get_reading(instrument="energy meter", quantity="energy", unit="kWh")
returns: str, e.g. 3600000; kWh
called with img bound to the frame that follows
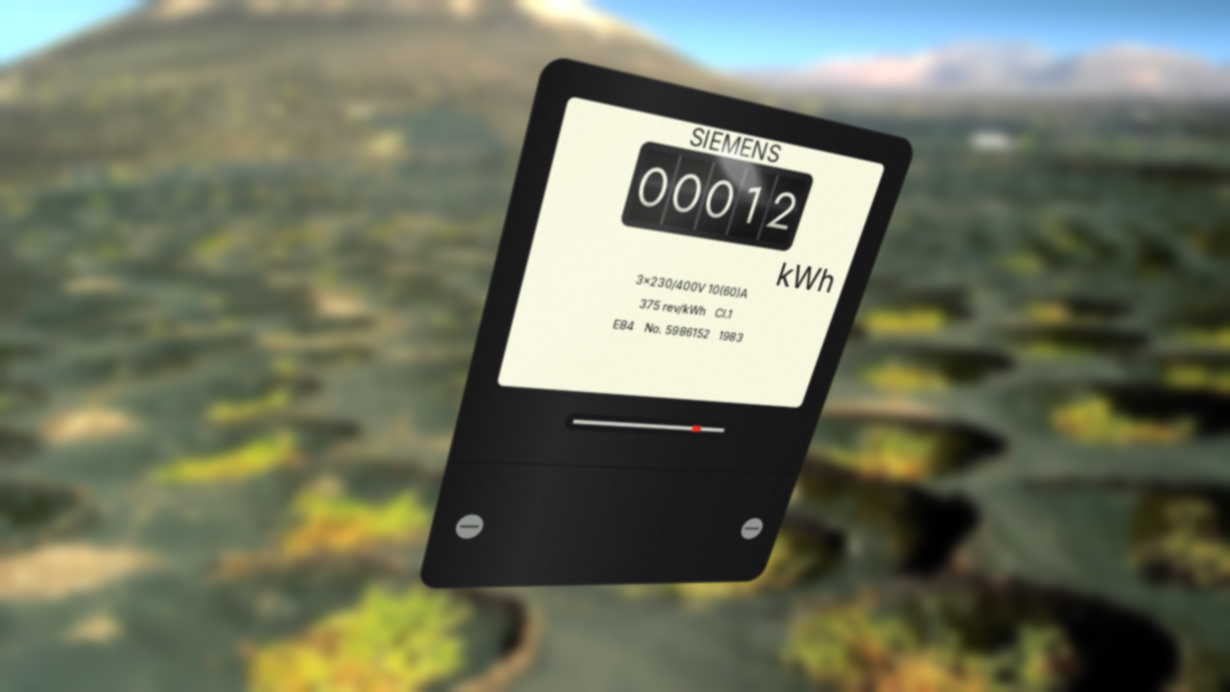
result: 12; kWh
